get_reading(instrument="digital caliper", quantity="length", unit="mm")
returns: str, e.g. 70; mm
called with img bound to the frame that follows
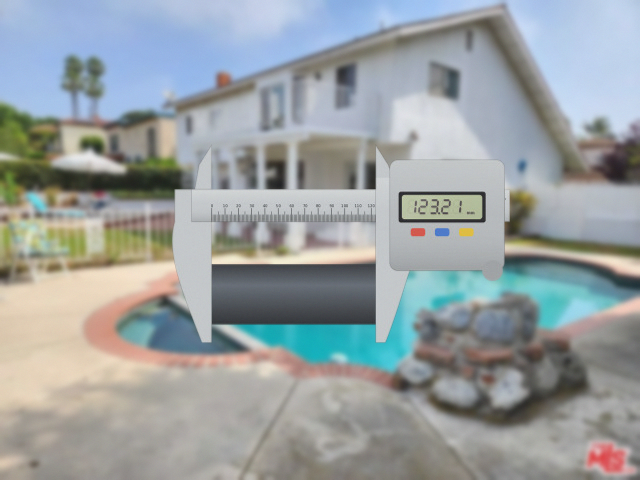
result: 123.21; mm
